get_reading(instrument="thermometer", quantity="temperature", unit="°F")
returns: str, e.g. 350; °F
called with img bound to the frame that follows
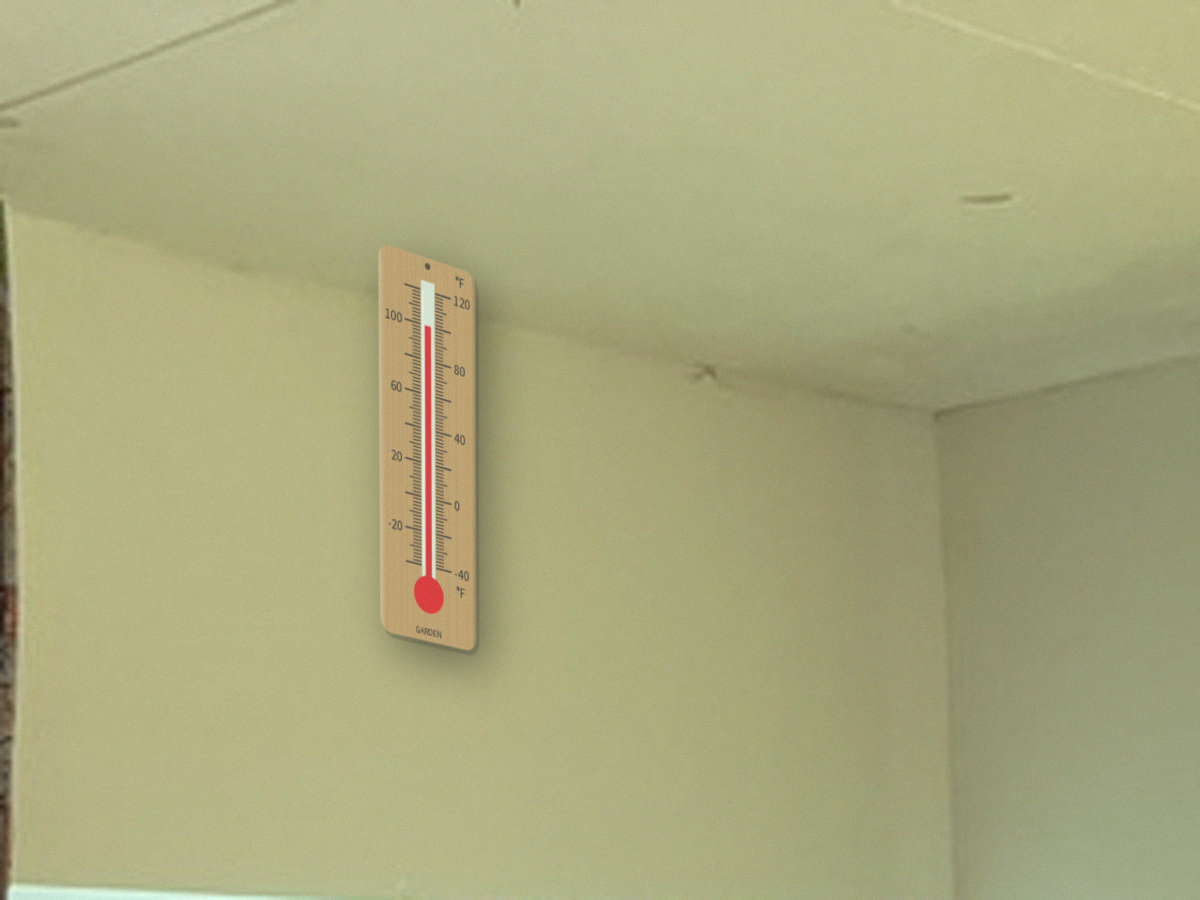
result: 100; °F
